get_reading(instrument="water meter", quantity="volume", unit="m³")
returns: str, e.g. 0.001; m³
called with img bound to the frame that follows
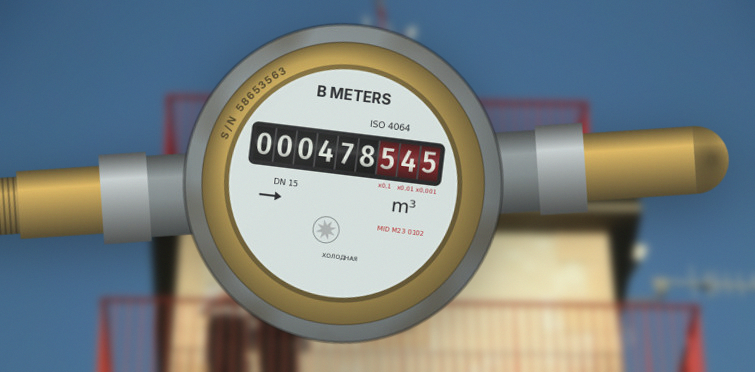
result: 478.545; m³
